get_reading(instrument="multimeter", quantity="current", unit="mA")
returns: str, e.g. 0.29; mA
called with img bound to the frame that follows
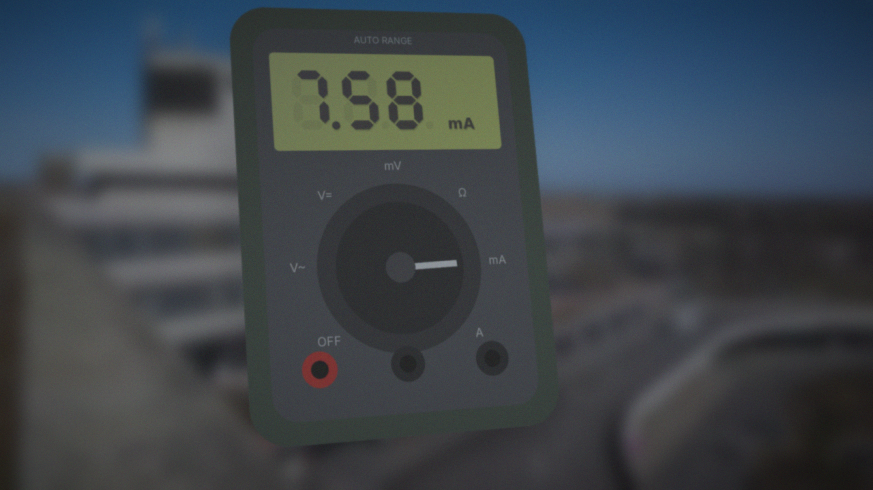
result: 7.58; mA
